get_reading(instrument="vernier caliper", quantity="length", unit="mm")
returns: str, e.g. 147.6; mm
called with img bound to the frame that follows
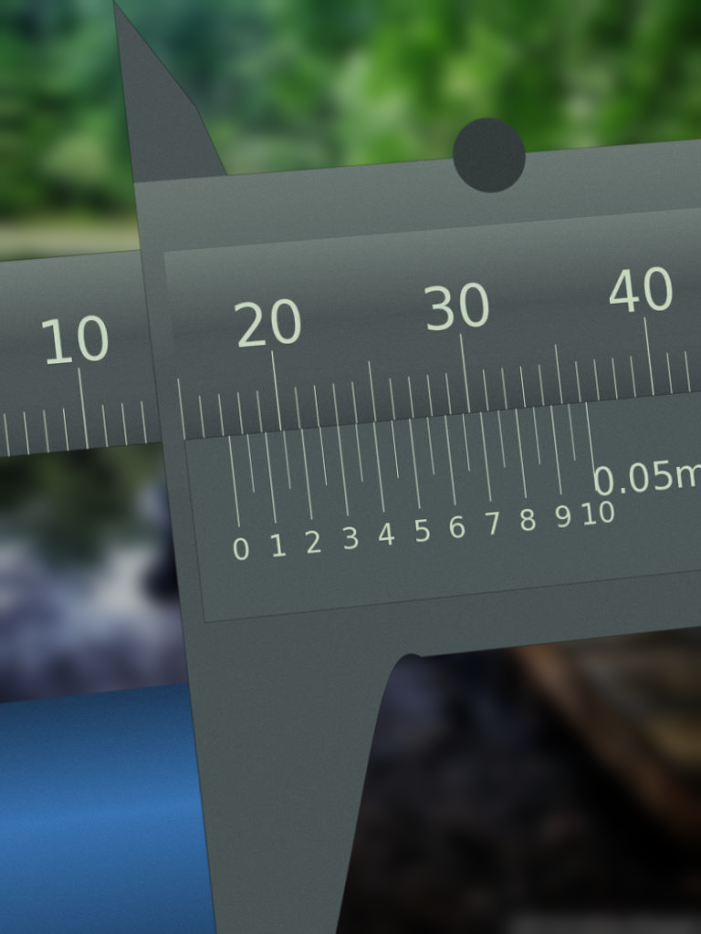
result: 17.3; mm
